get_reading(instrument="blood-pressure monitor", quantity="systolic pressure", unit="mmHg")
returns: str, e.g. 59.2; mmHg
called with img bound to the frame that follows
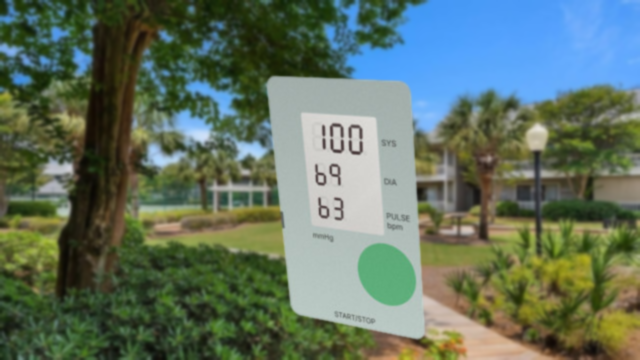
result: 100; mmHg
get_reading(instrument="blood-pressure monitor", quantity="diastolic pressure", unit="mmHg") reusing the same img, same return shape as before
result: 69; mmHg
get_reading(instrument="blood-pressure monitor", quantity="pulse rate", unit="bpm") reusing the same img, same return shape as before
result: 63; bpm
